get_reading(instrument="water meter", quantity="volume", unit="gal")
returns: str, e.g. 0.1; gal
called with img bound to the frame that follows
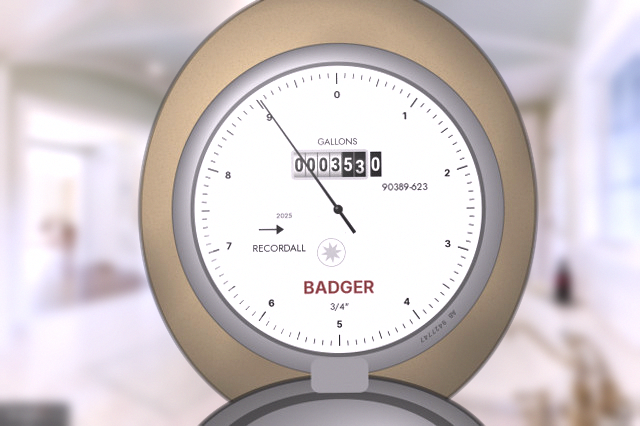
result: 3529.0; gal
